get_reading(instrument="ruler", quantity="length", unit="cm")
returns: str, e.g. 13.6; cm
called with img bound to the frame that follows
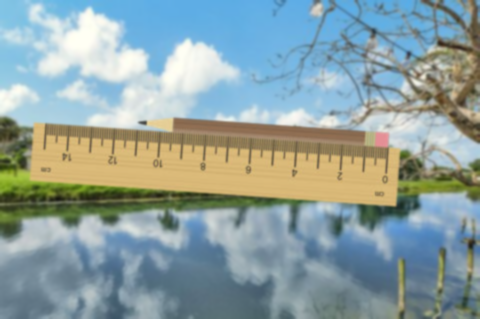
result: 11; cm
